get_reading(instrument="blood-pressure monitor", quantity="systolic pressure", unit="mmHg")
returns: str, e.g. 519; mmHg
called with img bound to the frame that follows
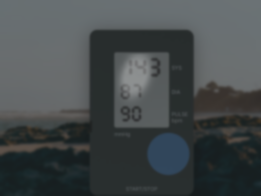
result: 143; mmHg
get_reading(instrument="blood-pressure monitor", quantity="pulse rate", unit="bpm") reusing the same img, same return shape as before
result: 90; bpm
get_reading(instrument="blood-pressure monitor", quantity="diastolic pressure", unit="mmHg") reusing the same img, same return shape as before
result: 87; mmHg
